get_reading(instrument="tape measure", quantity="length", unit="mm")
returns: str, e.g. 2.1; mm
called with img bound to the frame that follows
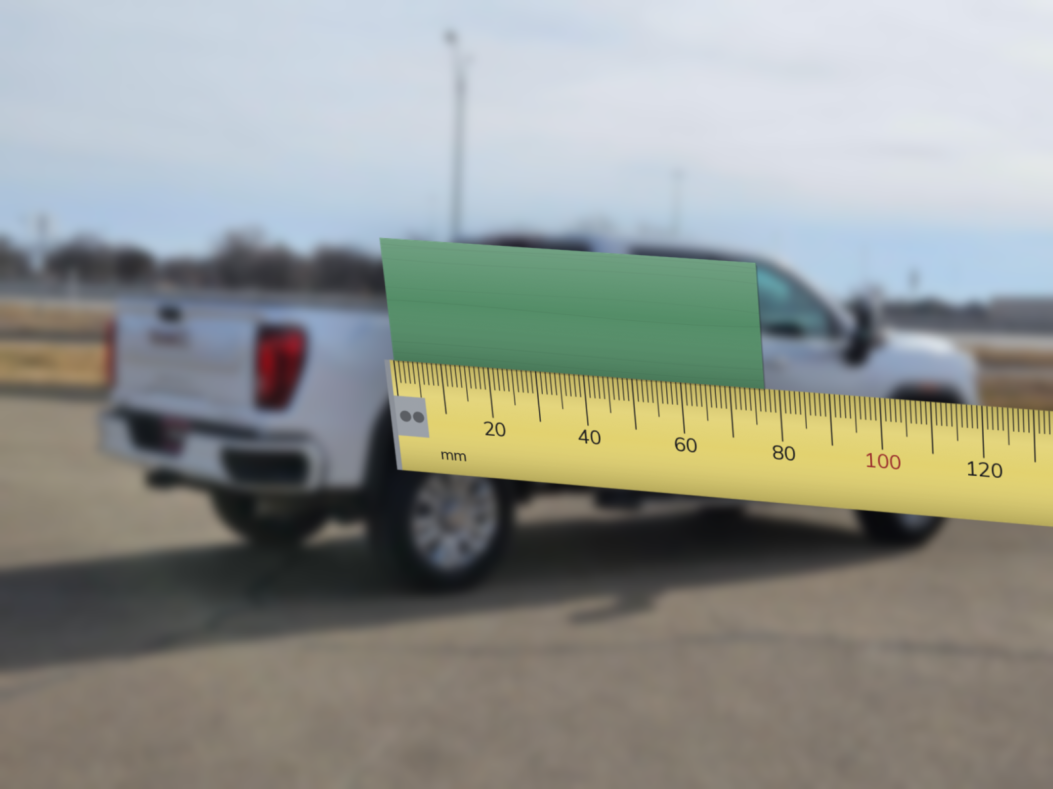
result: 77; mm
